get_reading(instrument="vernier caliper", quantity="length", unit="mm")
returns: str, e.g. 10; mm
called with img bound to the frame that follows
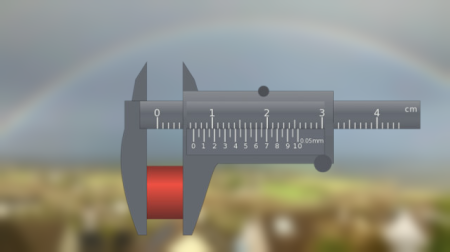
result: 6.6; mm
